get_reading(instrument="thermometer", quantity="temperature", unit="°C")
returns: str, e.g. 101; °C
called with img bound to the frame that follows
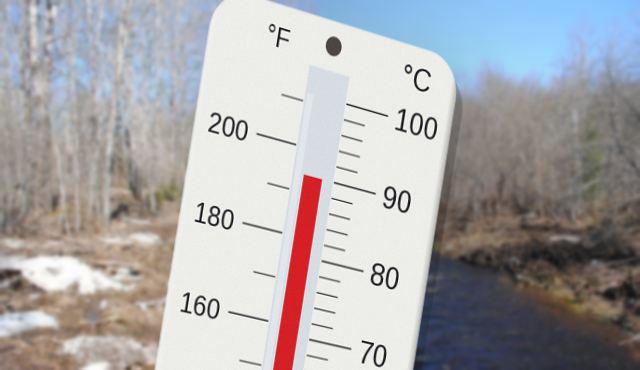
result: 90; °C
